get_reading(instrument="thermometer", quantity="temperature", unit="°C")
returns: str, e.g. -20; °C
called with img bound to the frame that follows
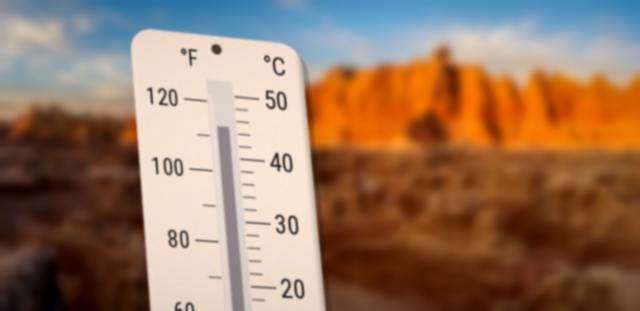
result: 45; °C
